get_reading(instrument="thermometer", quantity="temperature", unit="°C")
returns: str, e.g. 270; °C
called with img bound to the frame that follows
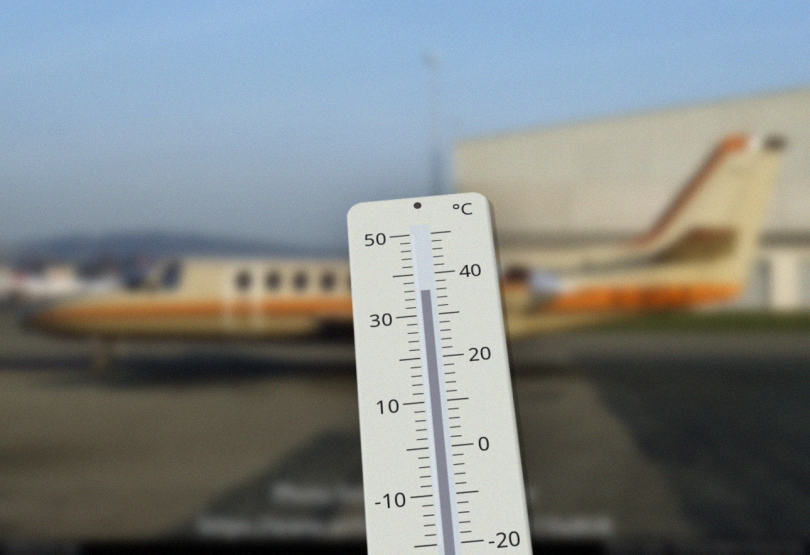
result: 36; °C
